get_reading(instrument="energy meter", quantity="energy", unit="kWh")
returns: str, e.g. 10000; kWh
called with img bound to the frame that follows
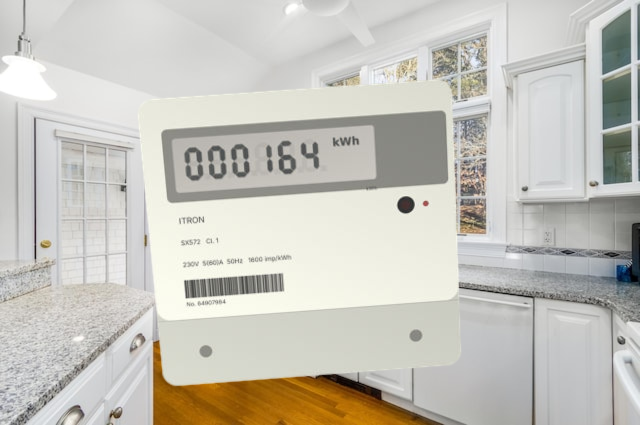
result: 164; kWh
